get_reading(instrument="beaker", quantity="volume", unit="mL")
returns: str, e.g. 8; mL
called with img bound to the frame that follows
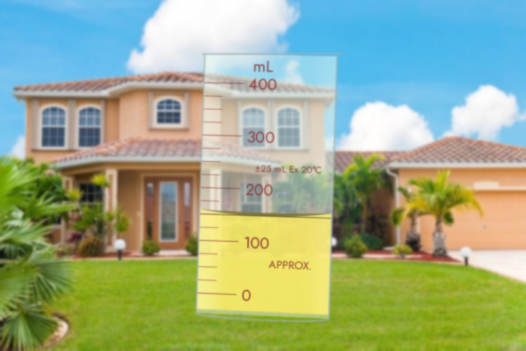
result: 150; mL
